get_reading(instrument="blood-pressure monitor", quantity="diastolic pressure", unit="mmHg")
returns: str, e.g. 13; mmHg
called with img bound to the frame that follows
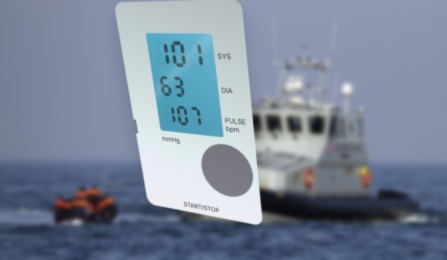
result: 63; mmHg
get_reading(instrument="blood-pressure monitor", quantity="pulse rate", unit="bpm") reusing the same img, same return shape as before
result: 107; bpm
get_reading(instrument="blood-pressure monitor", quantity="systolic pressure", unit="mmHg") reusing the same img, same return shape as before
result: 101; mmHg
